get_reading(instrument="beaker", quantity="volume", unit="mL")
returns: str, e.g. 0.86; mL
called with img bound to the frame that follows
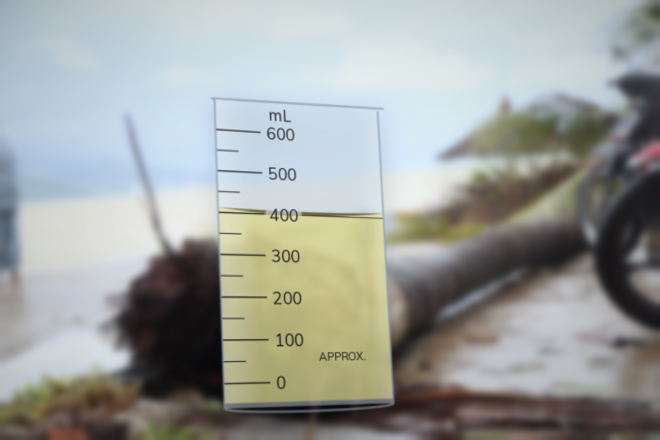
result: 400; mL
